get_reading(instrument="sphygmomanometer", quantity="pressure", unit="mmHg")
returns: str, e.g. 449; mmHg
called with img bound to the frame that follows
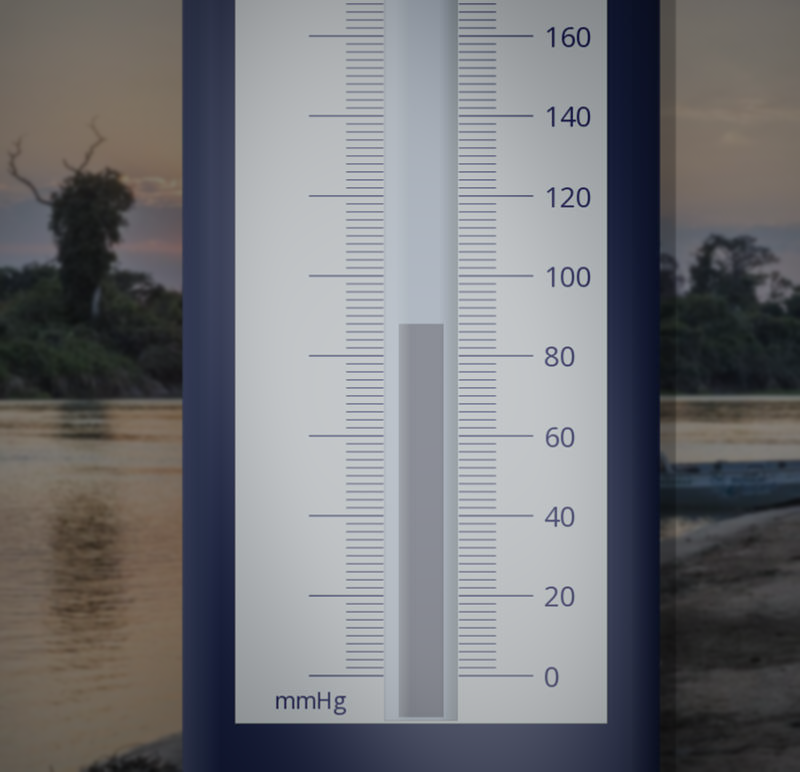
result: 88; mmHg
